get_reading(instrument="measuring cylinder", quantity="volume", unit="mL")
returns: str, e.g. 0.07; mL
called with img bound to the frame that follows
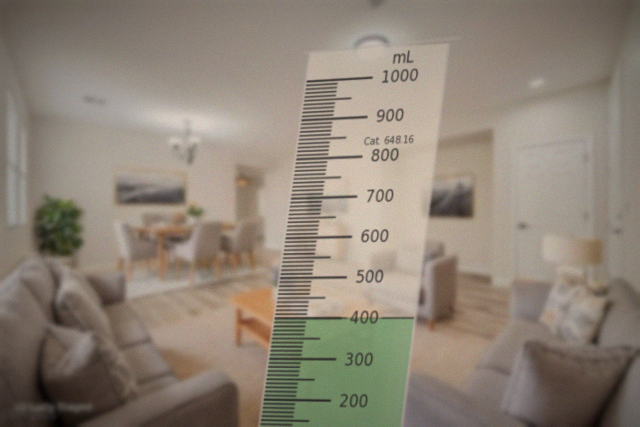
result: 400; mL
